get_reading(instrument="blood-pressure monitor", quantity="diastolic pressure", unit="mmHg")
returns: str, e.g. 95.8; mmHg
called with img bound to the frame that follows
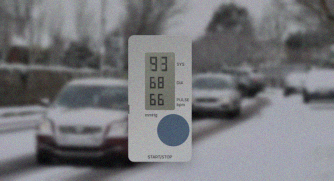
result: 68; mmHg
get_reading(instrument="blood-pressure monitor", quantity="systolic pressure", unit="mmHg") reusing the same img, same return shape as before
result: 93; mmHg
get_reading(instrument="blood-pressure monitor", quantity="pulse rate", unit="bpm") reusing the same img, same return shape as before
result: 66; bpm
